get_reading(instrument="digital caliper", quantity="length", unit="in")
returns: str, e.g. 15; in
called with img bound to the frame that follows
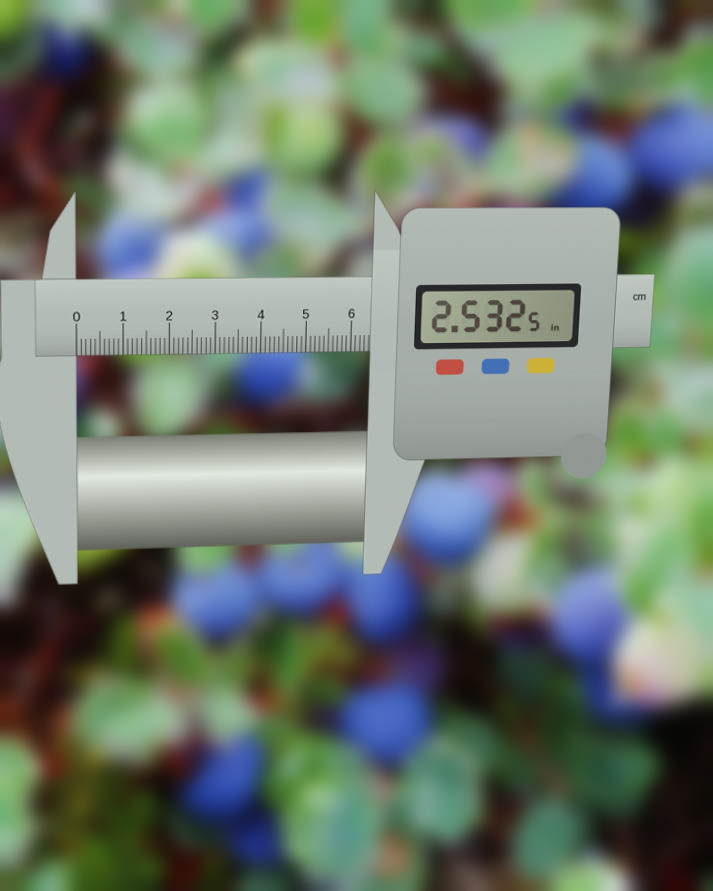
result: 2.5325; in
